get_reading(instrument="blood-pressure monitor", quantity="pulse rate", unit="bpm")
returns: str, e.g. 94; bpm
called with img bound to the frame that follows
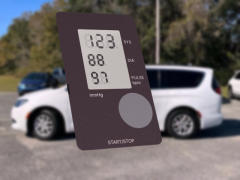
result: 97; bpm
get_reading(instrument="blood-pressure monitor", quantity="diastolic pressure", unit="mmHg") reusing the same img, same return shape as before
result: 88; mmHg
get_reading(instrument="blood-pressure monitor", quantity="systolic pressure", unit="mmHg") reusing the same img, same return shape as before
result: 123; mmHg
